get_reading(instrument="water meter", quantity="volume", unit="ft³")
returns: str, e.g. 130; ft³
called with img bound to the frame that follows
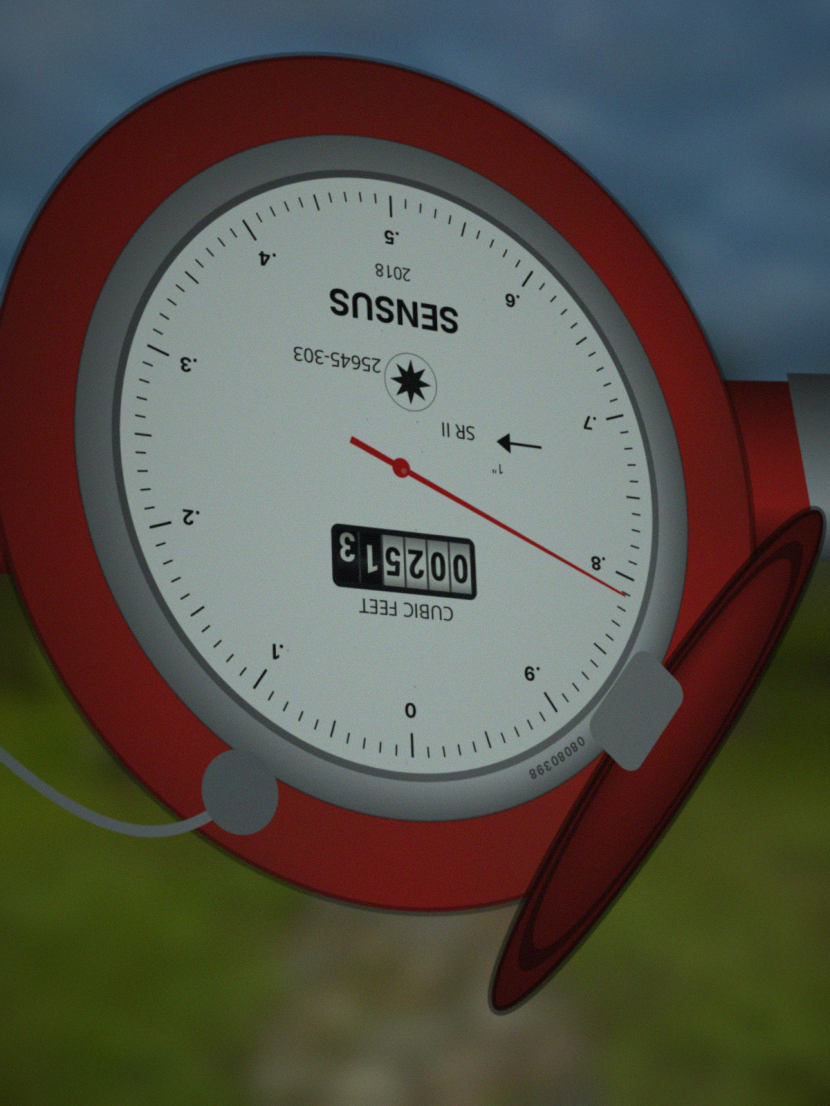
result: 2512.81; ft³
